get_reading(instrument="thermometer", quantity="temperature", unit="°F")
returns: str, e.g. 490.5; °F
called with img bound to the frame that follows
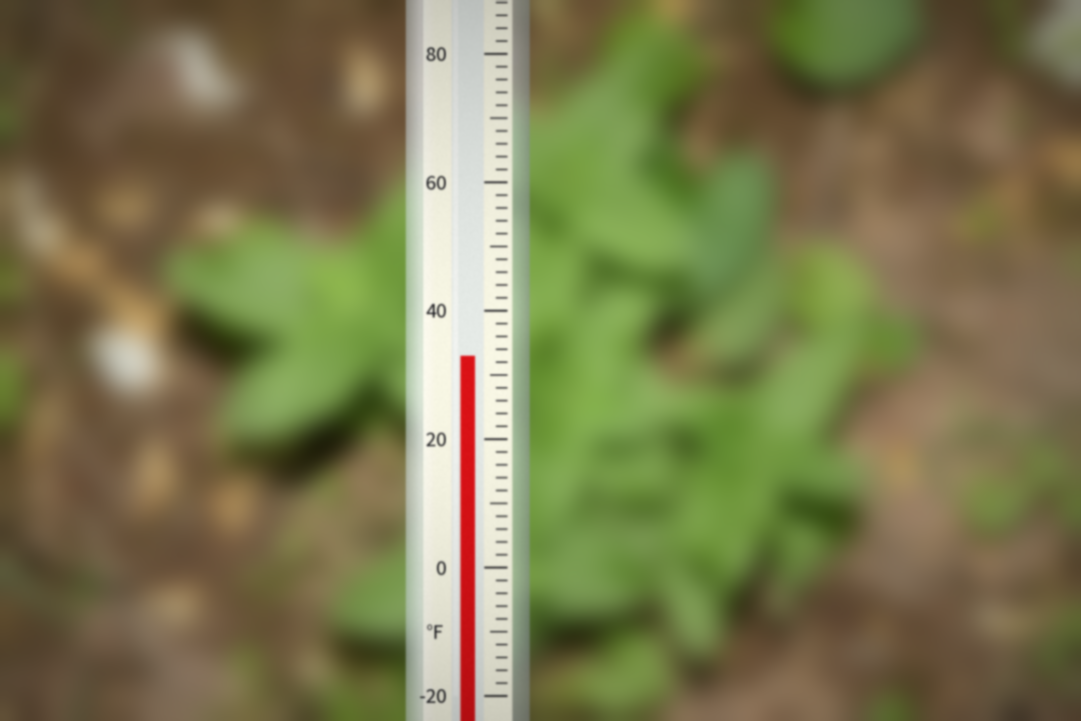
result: 33; °F
